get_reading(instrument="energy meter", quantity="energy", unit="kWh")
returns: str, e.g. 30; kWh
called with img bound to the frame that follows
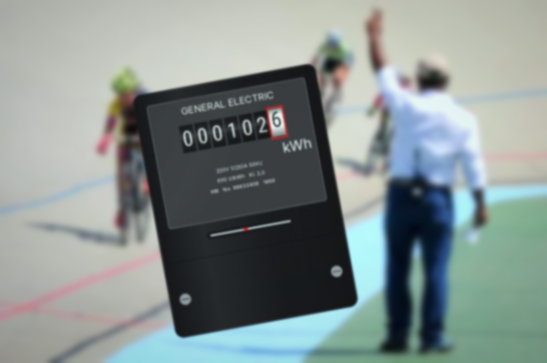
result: 102.6; kWh
